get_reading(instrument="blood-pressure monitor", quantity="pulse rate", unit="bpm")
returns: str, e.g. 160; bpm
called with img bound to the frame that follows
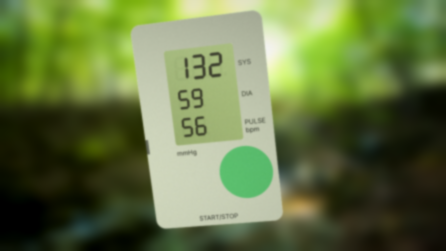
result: 56; bpm
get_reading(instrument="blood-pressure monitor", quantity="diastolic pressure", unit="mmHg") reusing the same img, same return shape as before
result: 59; mmHg
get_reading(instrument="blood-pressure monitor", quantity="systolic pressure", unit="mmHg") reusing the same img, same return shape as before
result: 132; mmHg
